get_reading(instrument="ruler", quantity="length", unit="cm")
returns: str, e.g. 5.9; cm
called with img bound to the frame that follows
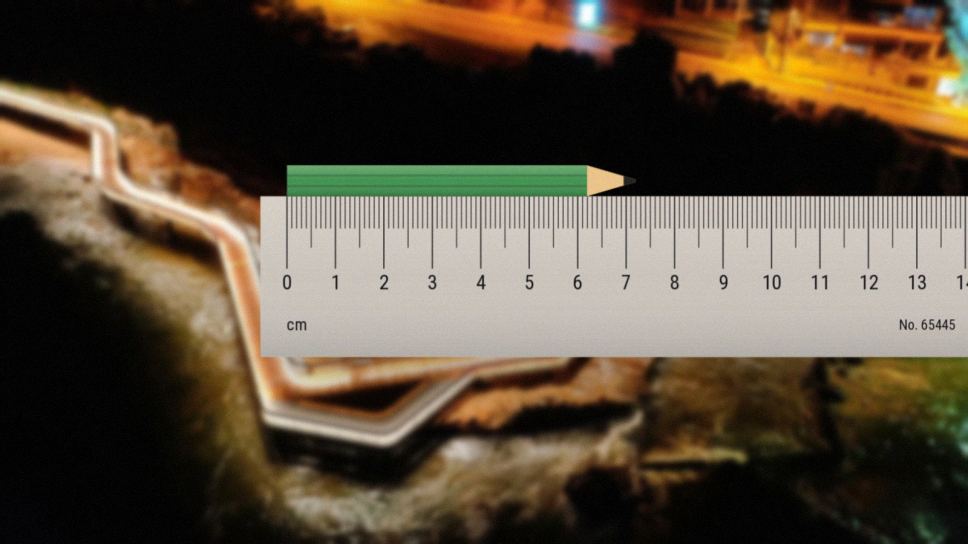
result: 7.2; cm
